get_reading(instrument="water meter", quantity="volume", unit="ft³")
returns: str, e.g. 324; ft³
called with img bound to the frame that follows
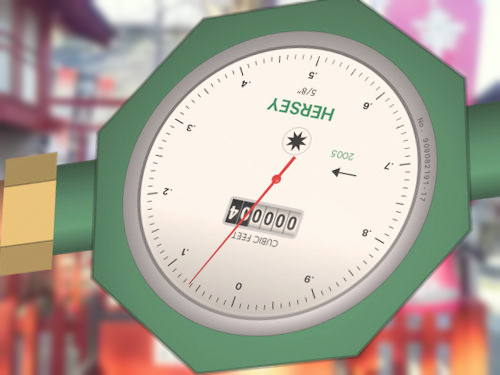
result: 4.06; ft³
